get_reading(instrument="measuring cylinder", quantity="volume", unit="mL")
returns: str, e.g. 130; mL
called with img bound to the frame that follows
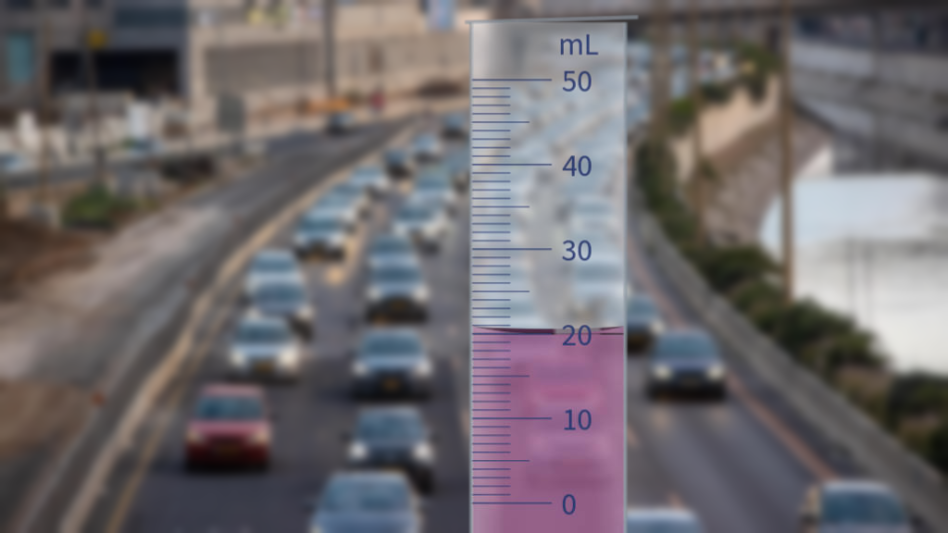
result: 20; mL
